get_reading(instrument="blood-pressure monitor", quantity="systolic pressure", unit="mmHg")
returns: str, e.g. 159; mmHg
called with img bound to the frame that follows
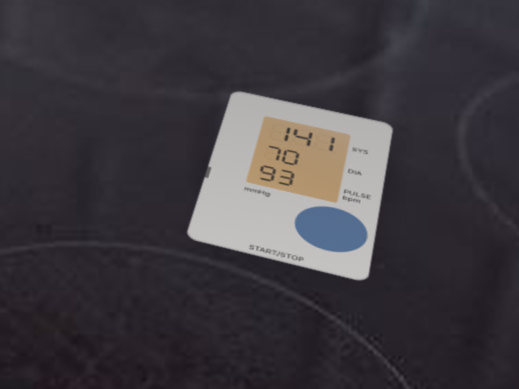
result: 141; mmHg
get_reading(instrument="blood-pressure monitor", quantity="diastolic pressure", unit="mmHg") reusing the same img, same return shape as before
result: 70; mmHg
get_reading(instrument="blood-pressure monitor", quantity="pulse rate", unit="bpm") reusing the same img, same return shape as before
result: 93; bpm
